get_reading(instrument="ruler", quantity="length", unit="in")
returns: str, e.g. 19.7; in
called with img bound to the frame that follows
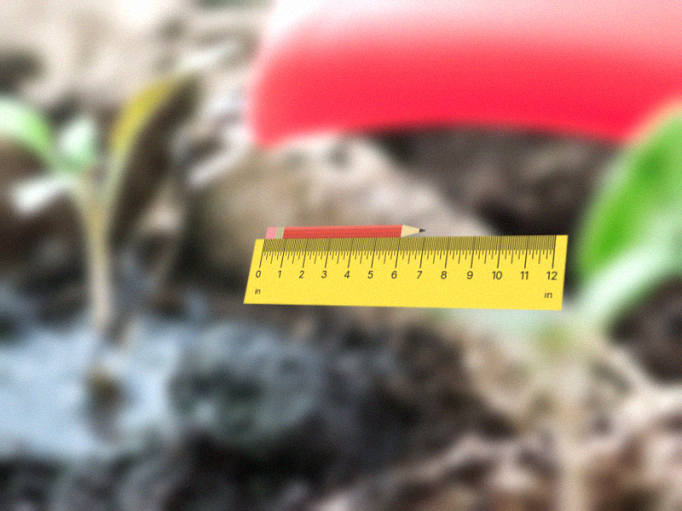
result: 7; in
